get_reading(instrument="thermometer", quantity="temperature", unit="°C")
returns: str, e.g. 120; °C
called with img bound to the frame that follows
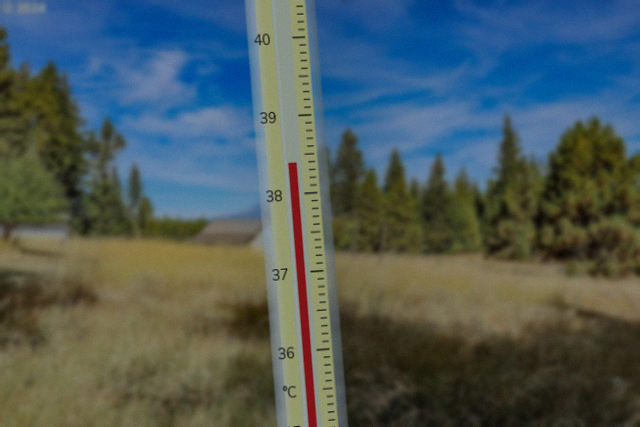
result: 38.4; °C
